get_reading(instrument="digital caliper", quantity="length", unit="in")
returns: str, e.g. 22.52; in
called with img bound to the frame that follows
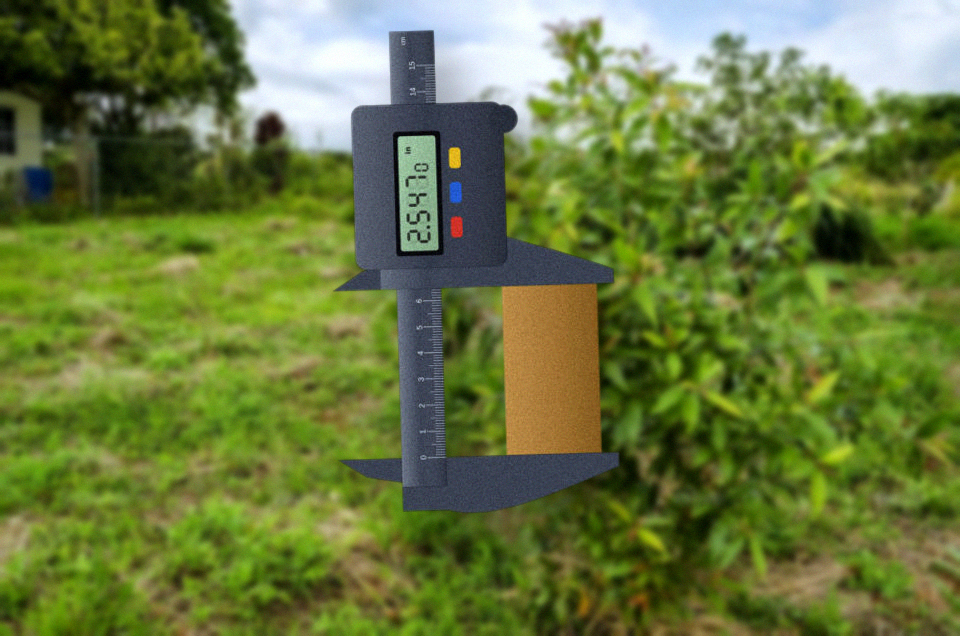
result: 2.5470; in
